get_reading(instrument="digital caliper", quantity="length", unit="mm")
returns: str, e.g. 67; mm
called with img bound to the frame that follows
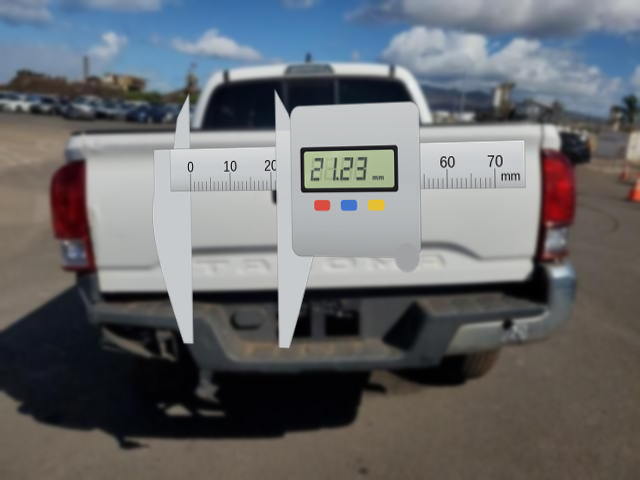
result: 21.23; mm
